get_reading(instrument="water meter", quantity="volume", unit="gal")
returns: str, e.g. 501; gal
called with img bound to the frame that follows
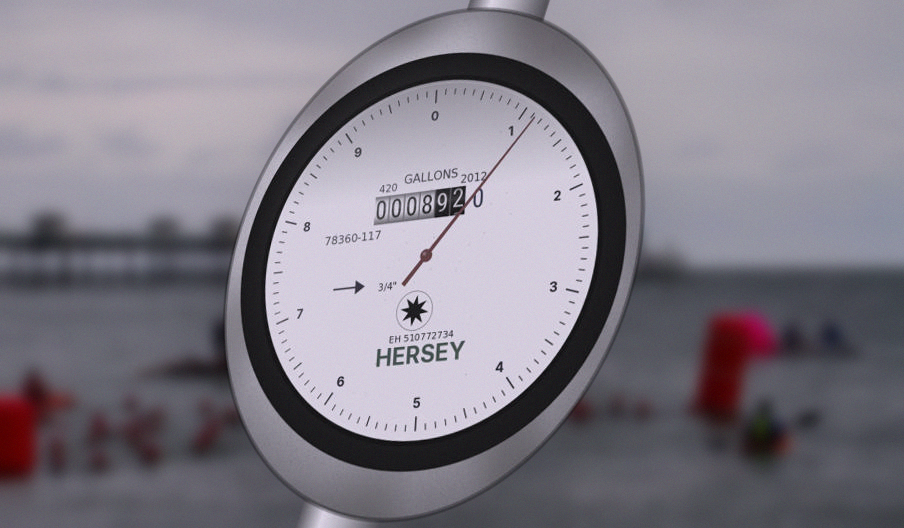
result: 8921.1; gal
